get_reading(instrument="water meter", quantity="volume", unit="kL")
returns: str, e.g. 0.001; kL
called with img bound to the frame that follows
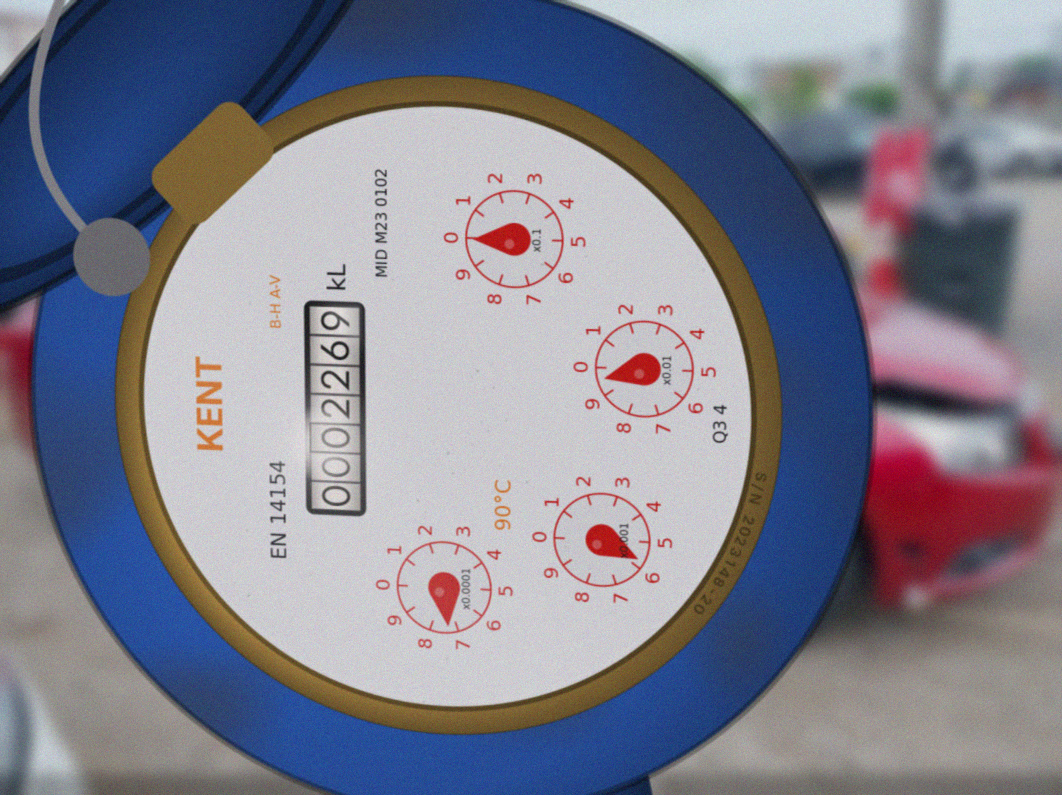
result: 2268.9957; kL
